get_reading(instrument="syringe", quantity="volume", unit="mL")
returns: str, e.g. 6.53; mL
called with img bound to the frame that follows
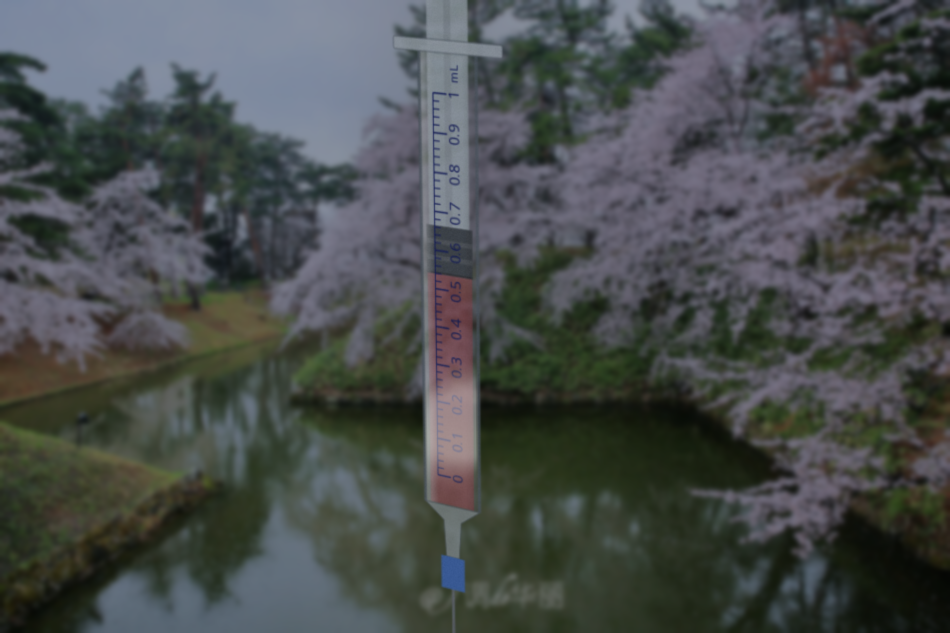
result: 0.54; mL
